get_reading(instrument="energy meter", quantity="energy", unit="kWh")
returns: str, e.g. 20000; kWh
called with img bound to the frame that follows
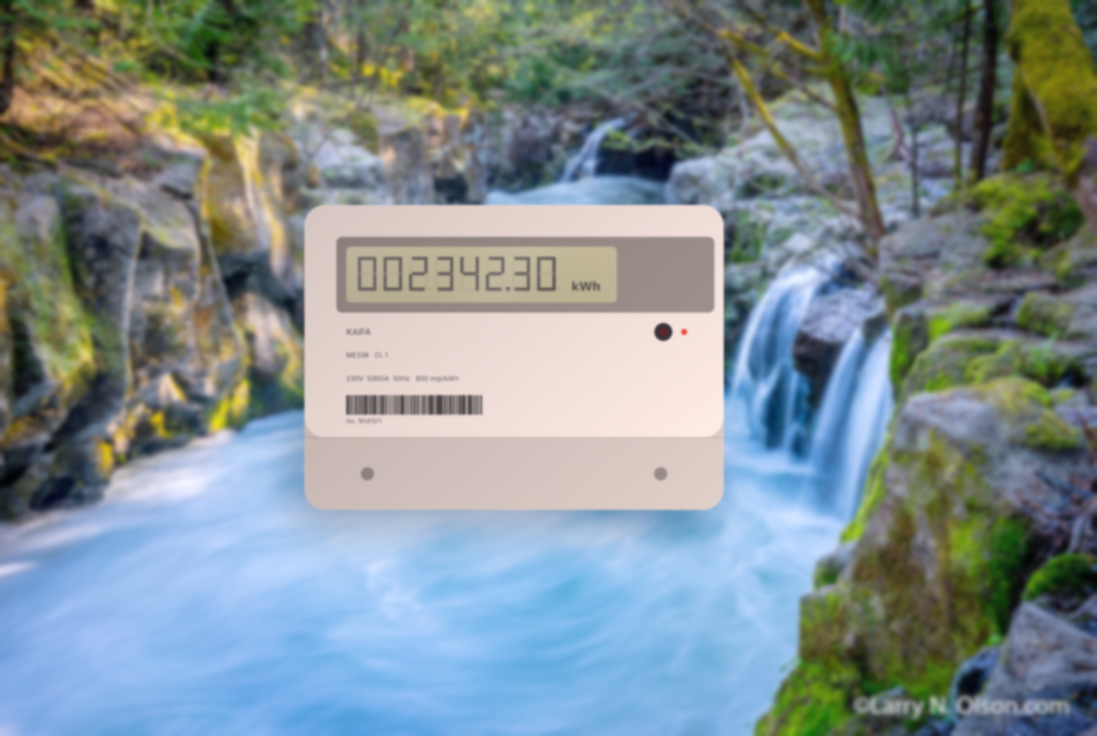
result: 2342.30; kWh
